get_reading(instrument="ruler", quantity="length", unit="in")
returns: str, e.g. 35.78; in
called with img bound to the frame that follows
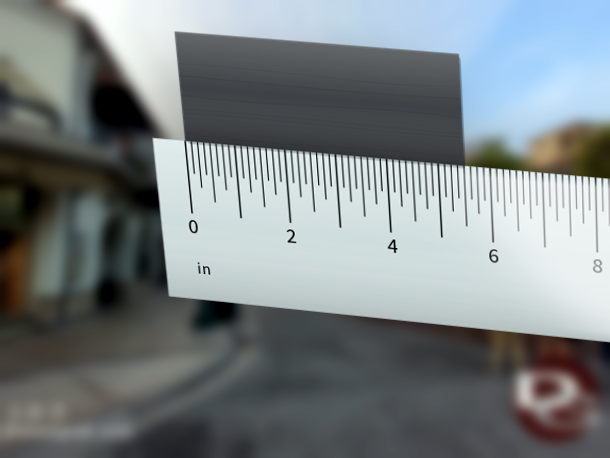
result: 5.5; in
